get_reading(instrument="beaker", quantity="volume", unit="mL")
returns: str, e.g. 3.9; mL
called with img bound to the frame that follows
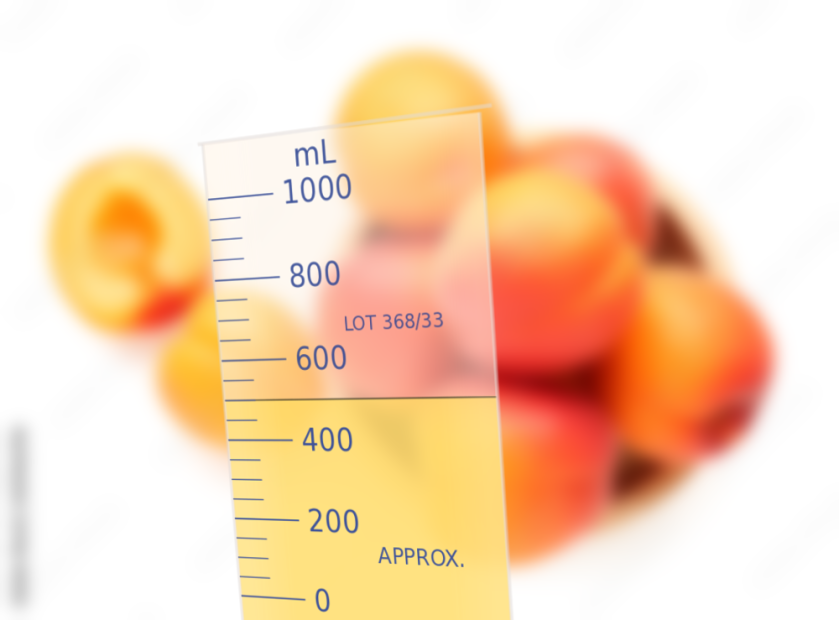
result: 500; mL
